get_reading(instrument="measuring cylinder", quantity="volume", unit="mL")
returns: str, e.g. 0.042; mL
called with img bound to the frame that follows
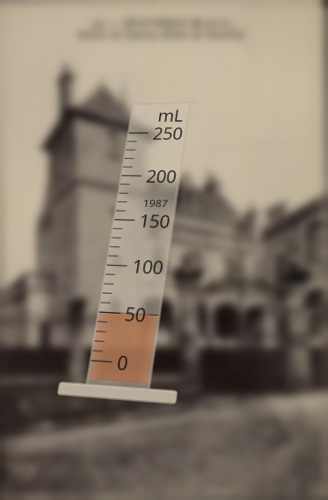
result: 50; mL
